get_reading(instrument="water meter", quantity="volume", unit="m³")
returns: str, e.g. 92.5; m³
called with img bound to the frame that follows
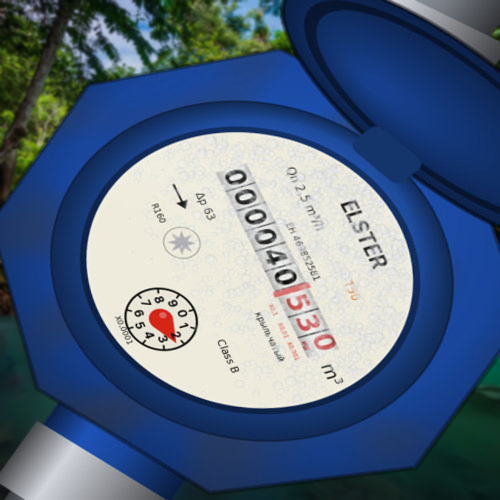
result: 40.5302; m³
